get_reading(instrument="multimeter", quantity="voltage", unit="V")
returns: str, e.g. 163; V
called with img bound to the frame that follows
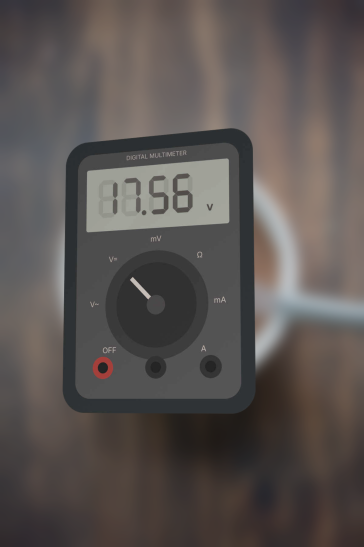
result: 17.56; V
